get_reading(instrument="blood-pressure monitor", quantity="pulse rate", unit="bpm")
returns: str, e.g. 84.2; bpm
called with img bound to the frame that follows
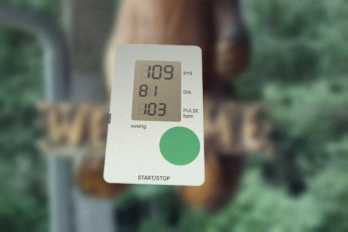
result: 103; bpm
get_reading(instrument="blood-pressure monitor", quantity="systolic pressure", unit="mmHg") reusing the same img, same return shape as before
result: 109; mmHg
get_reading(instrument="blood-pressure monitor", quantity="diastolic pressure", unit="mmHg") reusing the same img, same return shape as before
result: 81; mmHg
